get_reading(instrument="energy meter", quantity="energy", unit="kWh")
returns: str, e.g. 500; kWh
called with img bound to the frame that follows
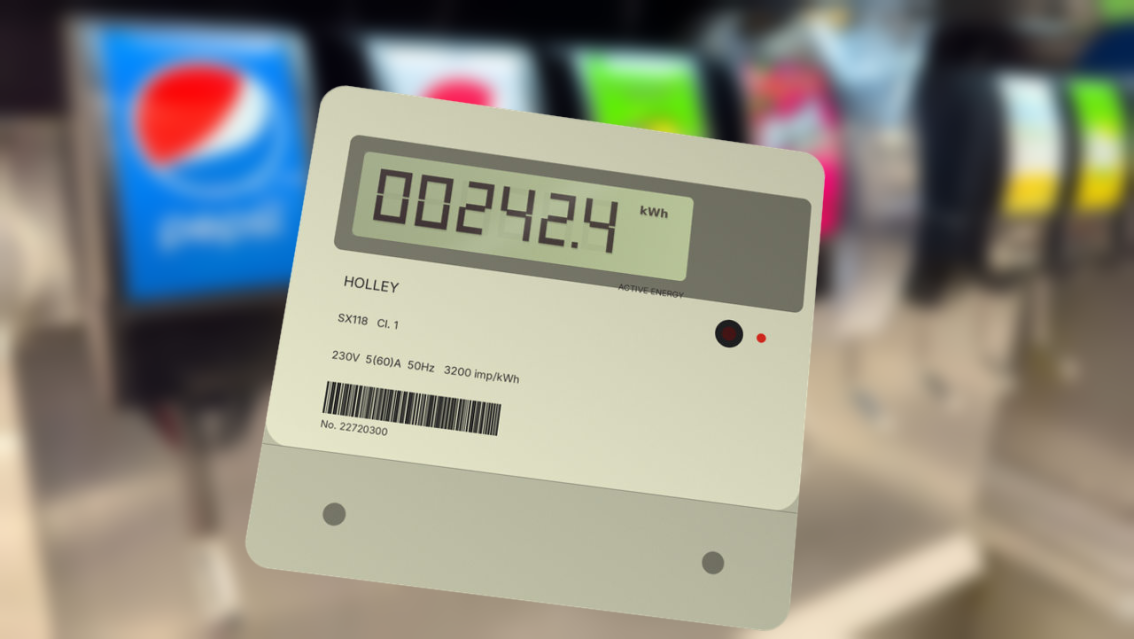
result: 242.4; kWh
